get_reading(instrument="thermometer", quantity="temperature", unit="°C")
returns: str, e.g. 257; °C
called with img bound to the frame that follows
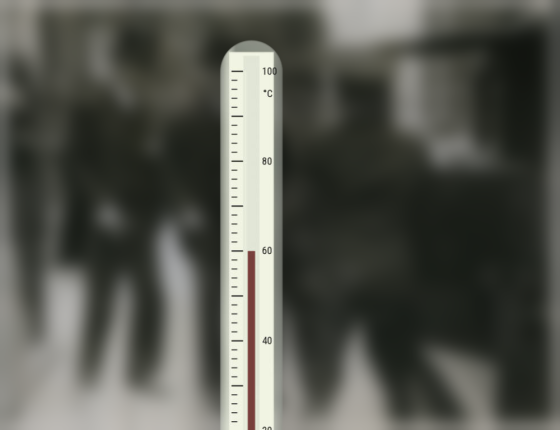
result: 60; °C
